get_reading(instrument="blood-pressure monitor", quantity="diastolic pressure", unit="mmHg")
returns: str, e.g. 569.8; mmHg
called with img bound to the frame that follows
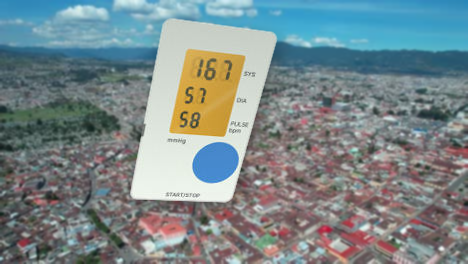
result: 57; mmHg
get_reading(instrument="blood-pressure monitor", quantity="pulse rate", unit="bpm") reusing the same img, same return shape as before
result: 58; bpm
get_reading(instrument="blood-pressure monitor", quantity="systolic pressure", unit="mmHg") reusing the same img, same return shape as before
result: 167; mmHg
